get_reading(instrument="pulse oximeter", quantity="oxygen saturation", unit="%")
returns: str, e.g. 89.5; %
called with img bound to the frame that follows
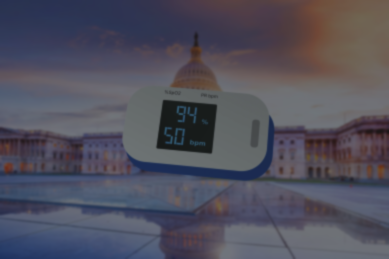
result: 94; %
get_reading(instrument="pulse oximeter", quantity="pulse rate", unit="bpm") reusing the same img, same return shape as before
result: 50; bpm
